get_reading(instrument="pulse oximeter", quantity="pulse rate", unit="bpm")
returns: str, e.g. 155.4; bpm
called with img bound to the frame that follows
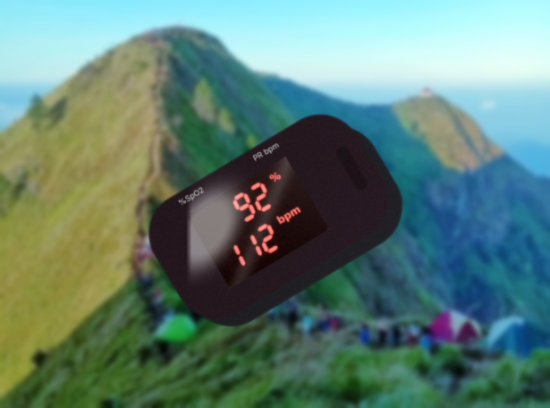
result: 112; bpm
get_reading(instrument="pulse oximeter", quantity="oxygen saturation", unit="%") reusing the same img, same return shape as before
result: 92; %
